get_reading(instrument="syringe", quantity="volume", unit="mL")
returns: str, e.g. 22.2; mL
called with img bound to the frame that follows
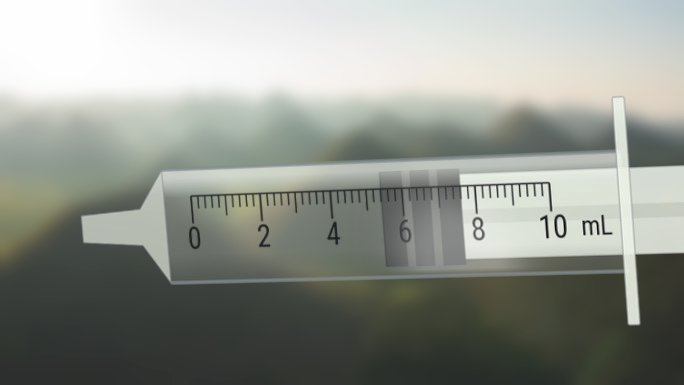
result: 5.4; mL
